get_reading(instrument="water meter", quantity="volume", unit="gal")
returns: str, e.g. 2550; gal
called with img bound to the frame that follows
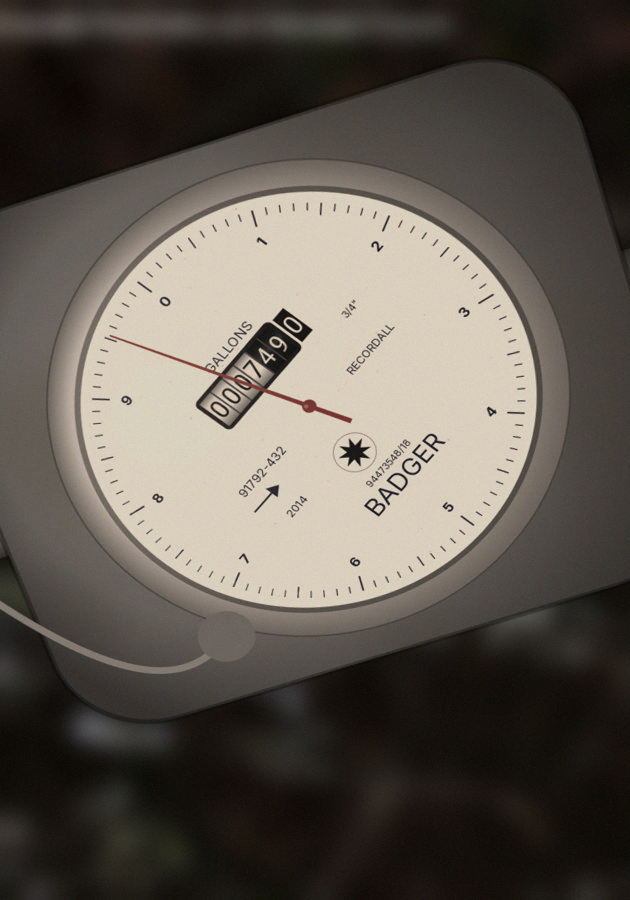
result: 7489.5; gal
